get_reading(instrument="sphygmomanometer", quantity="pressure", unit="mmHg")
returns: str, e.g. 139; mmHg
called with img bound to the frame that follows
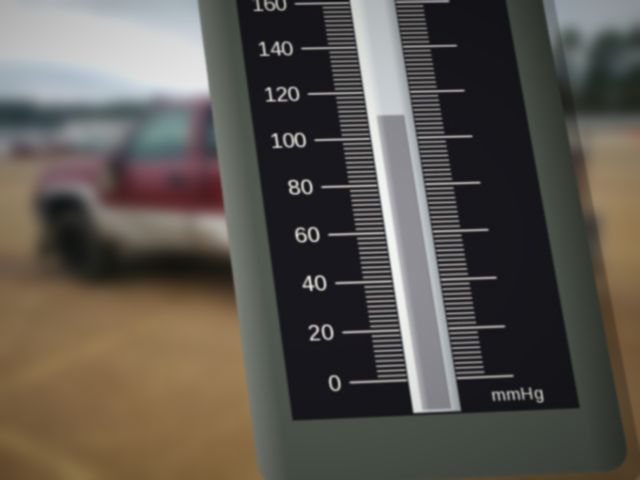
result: 110; mmHg
